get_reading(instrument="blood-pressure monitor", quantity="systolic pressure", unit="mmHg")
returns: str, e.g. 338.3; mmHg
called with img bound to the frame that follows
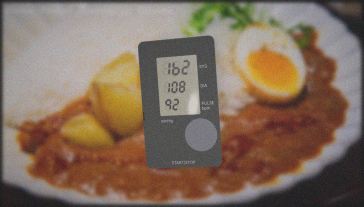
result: 162; mmHg
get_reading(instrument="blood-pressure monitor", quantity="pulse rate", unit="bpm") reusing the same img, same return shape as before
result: 92; bpm
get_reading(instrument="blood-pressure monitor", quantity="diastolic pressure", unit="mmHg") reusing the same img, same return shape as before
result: 108; mmHg
